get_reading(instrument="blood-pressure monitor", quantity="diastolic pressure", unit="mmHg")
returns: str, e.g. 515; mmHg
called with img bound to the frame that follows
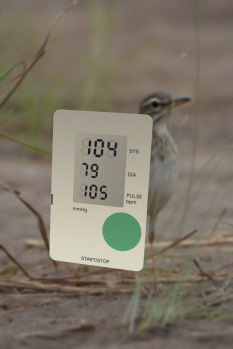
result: 79; mmHg
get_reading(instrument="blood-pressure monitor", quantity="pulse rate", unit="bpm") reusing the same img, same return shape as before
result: 105; bpm
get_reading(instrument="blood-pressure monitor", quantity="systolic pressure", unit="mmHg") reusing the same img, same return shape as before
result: 104; mmHg
